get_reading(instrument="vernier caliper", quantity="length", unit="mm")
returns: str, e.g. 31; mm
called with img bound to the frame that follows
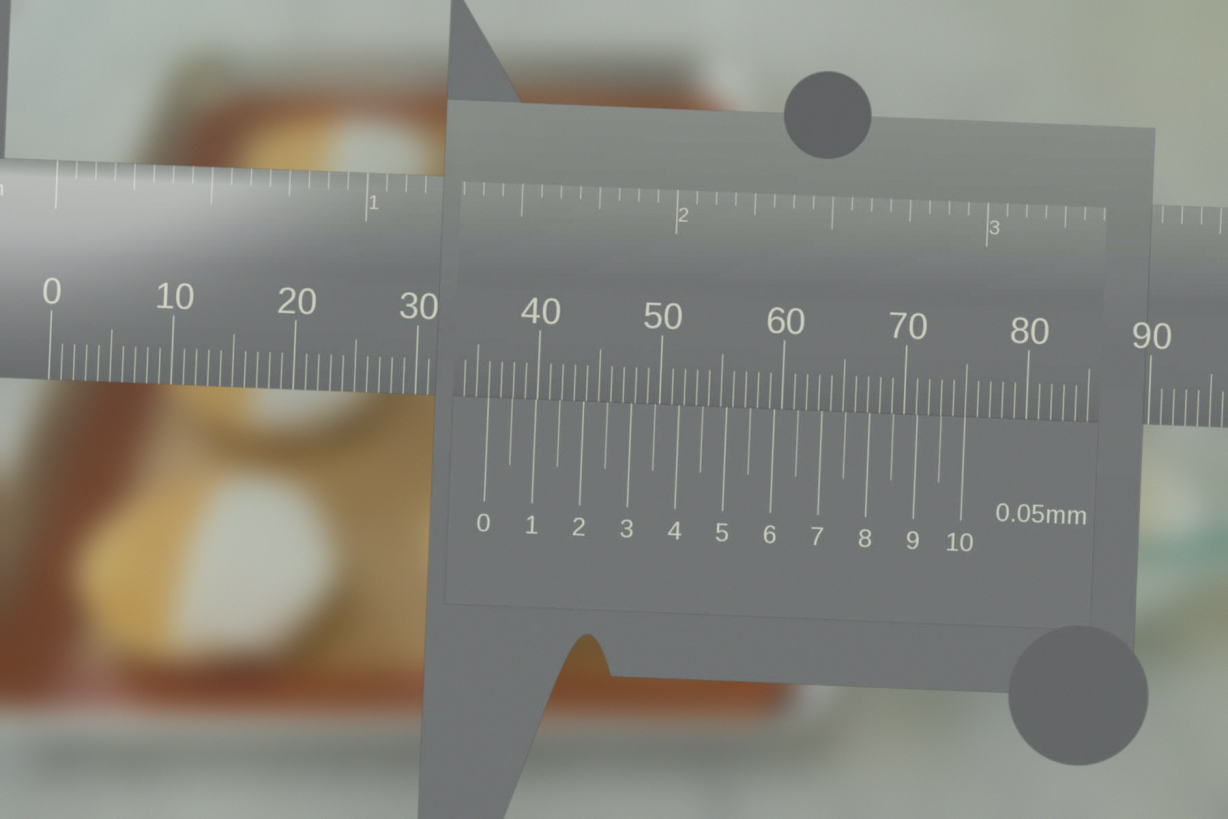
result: 36.0; mm
